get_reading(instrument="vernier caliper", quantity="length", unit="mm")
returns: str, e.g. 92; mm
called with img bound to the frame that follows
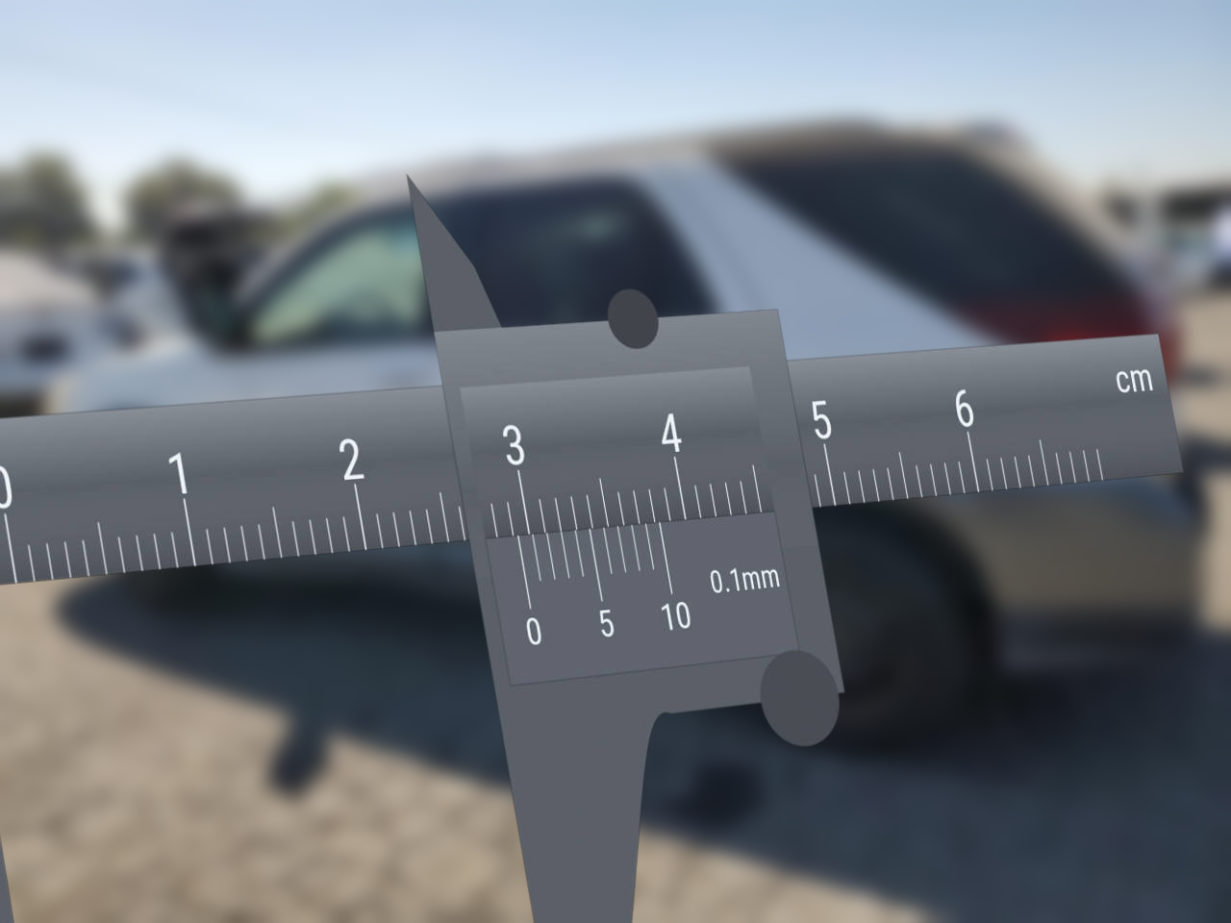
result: 29.3; mm
